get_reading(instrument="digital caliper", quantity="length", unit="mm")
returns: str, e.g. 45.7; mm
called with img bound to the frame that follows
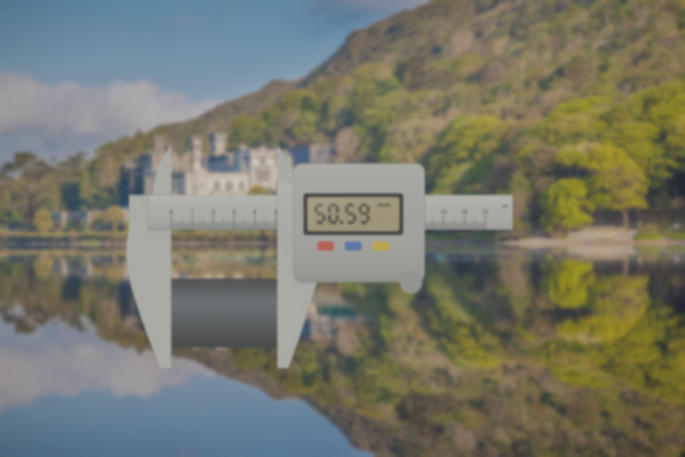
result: 50.59; mm
